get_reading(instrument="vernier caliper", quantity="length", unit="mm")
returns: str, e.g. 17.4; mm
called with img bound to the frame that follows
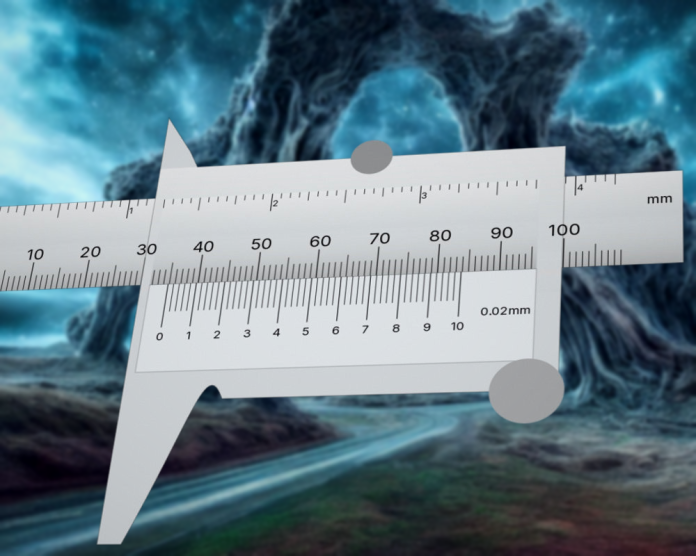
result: 34.8; mm
